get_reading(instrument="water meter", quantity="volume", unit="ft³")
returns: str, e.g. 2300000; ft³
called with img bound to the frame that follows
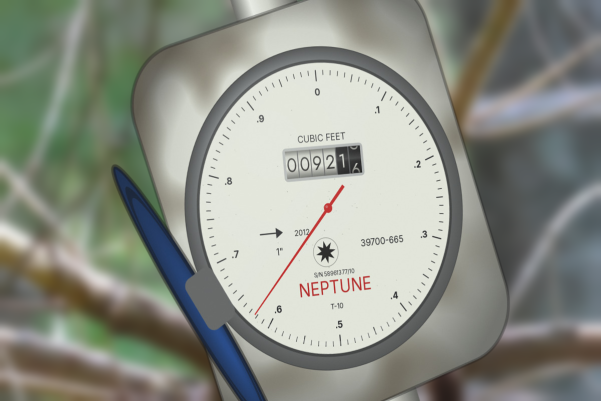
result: 9215.62; ft³
